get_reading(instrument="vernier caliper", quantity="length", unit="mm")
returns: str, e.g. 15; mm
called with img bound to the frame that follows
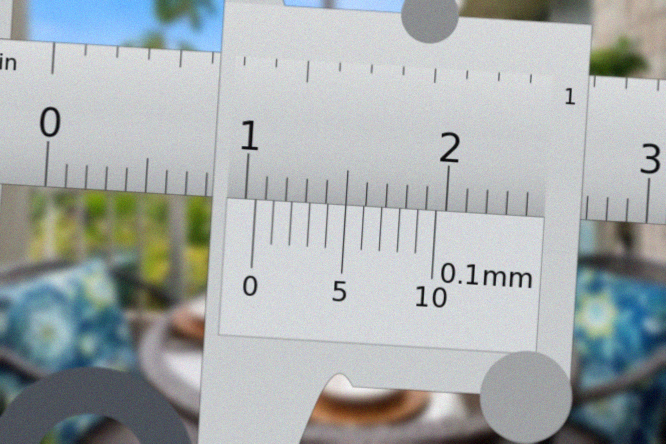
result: 10.5; mm
